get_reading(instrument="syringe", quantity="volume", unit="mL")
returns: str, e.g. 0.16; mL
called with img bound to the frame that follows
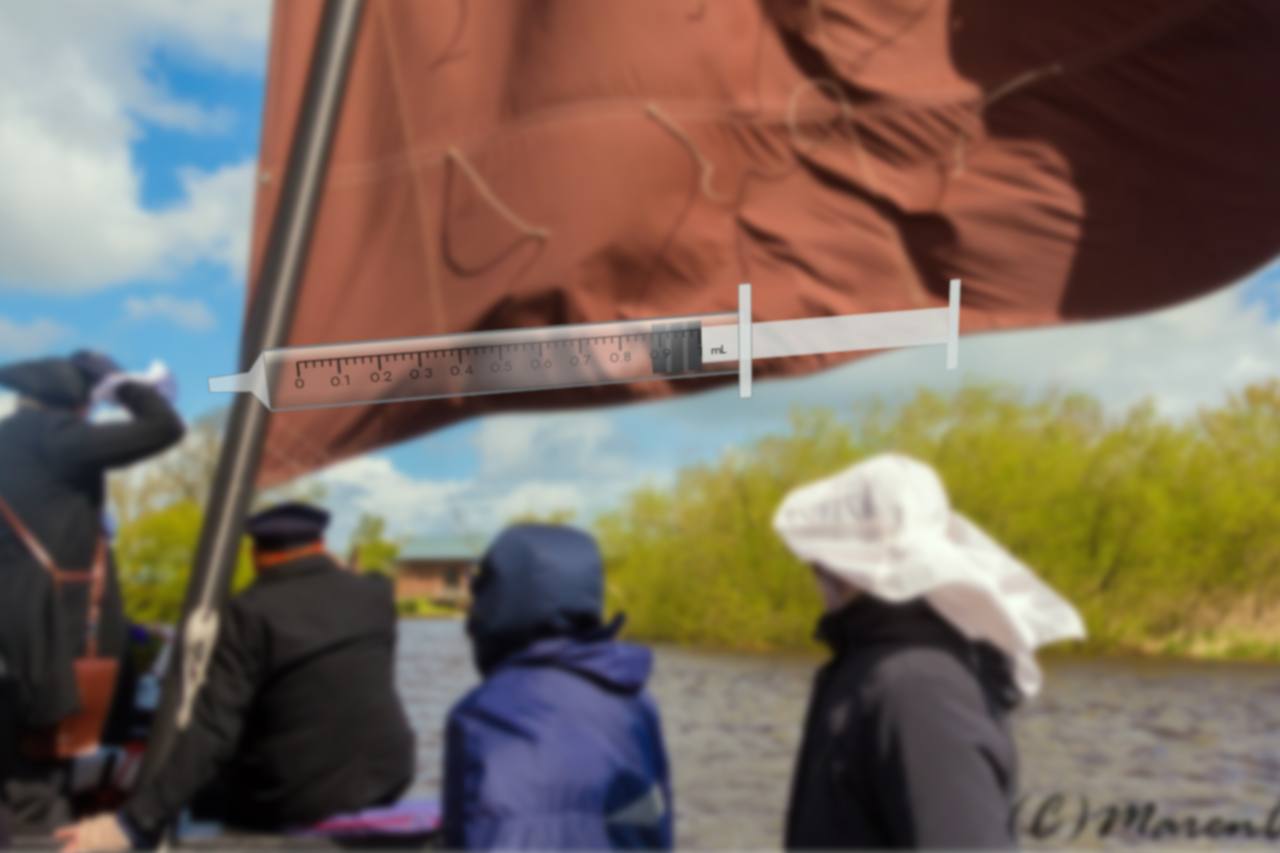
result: 0.88; mL
